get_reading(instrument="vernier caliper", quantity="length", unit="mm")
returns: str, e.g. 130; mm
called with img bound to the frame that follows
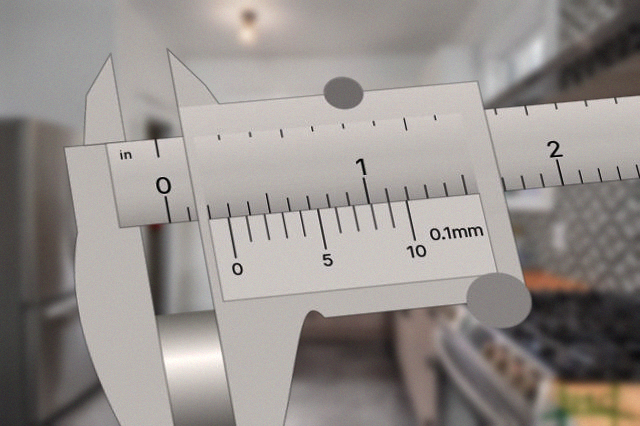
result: 2.9; mm
